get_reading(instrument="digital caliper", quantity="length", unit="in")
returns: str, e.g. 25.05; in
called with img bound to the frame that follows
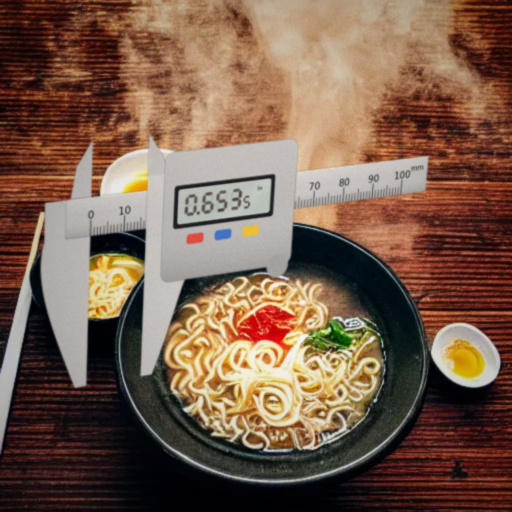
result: 0.6535; in
